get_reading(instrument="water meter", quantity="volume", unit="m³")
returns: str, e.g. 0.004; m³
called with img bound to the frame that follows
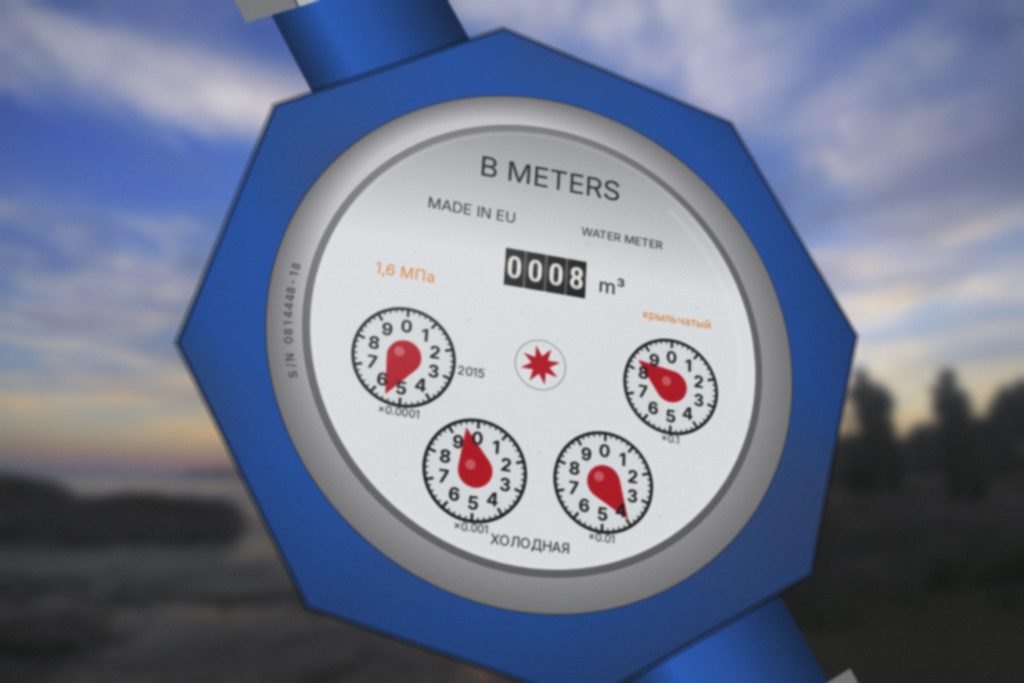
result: 8.8395; m³
